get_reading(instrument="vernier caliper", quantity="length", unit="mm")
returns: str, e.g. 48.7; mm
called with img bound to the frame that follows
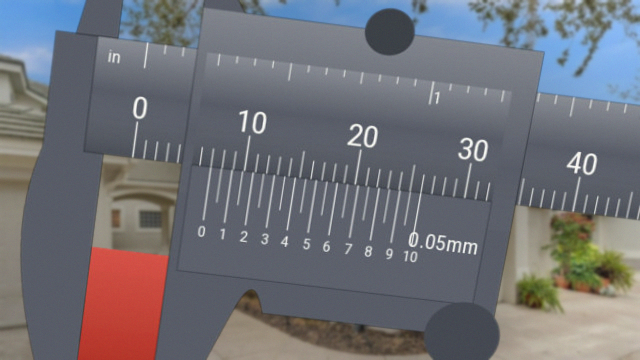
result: 7.0; mm
